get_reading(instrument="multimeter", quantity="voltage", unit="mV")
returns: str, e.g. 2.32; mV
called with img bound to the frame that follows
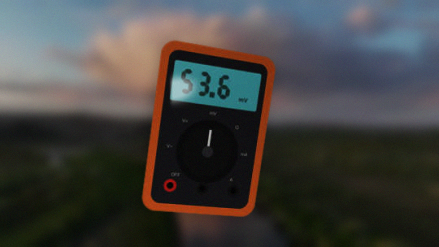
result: 53.6; mV
